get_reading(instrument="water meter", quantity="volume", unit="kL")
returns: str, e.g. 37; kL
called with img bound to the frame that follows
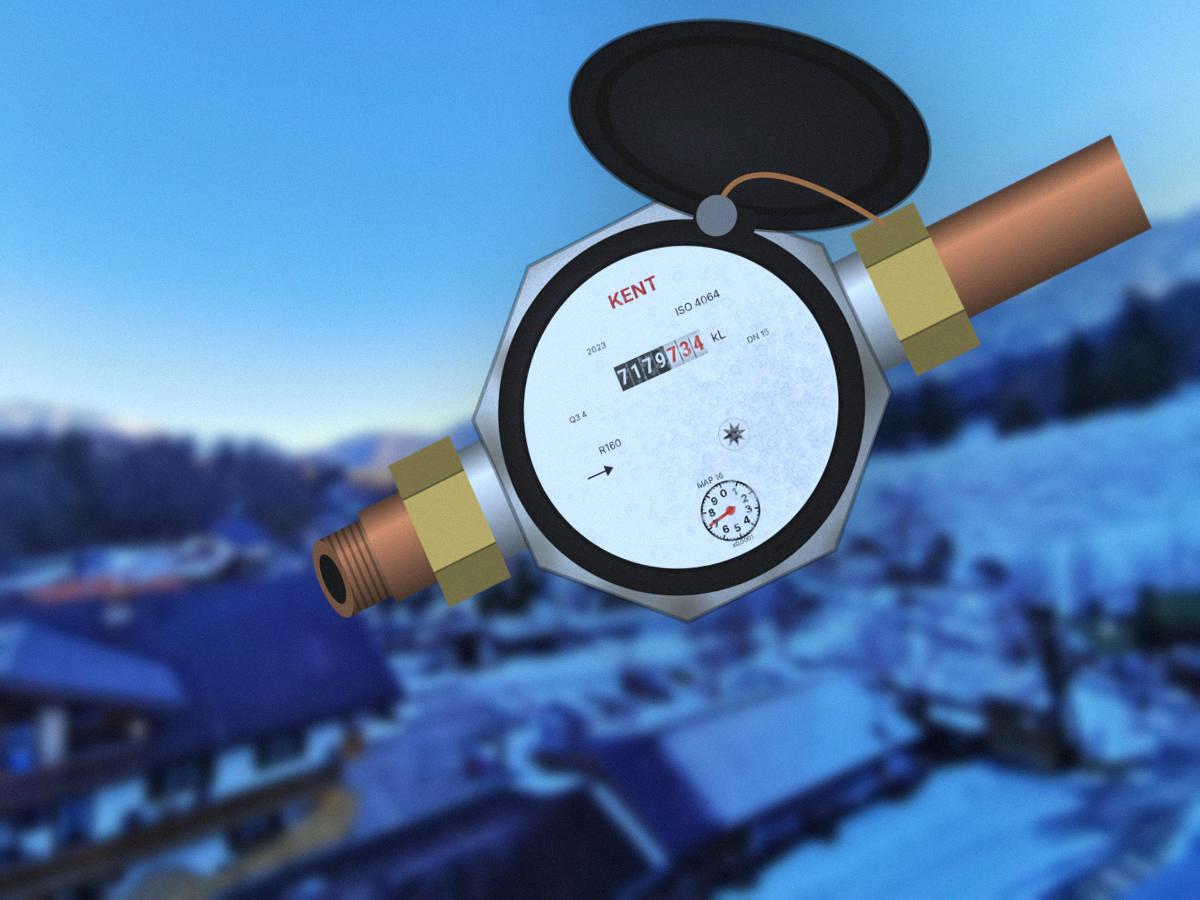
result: 7179.7347; kL
